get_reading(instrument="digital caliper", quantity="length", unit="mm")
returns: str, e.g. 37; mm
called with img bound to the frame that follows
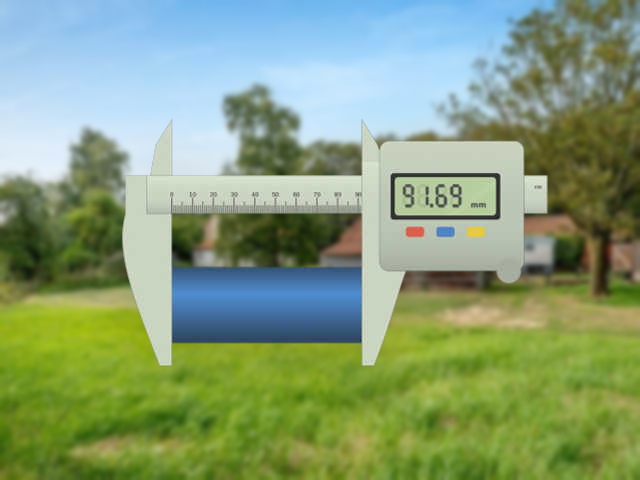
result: 91.69; mm
